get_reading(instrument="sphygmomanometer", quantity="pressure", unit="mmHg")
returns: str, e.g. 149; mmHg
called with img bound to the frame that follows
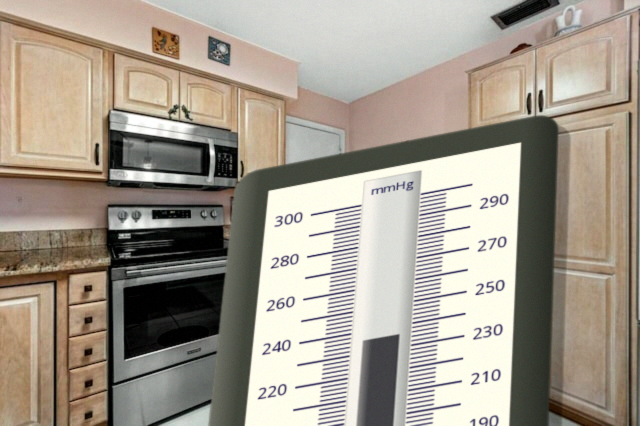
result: 236; mmHg
